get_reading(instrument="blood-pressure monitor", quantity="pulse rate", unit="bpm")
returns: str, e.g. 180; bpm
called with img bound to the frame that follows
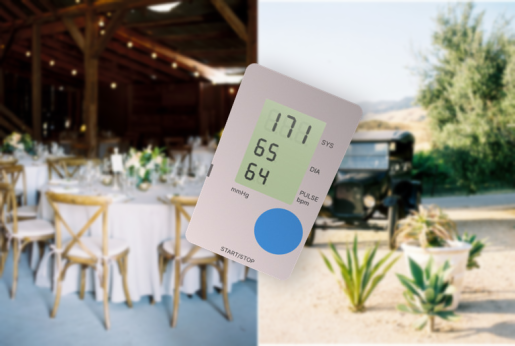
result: 64; bpm
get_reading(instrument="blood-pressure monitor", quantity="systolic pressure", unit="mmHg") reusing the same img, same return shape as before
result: 171; mmHg
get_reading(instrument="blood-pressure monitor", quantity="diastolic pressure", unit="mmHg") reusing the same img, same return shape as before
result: 65; mmHg
